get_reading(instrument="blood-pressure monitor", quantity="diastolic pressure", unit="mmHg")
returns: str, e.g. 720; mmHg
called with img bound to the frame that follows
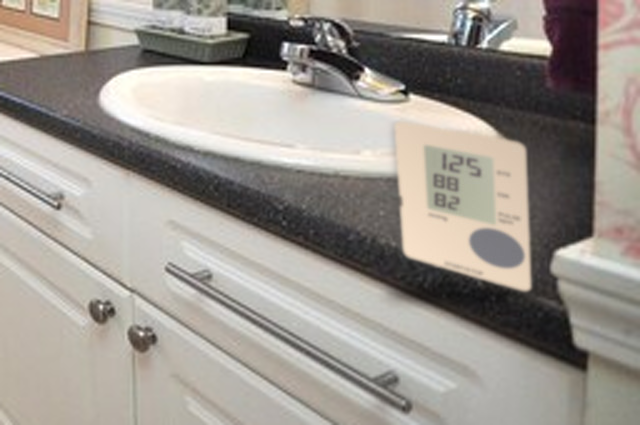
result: 88; mmHg
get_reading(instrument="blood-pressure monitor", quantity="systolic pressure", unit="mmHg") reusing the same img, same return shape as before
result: 125; mmHg
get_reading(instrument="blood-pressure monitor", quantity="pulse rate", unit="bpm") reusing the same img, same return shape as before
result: 82; bpm
